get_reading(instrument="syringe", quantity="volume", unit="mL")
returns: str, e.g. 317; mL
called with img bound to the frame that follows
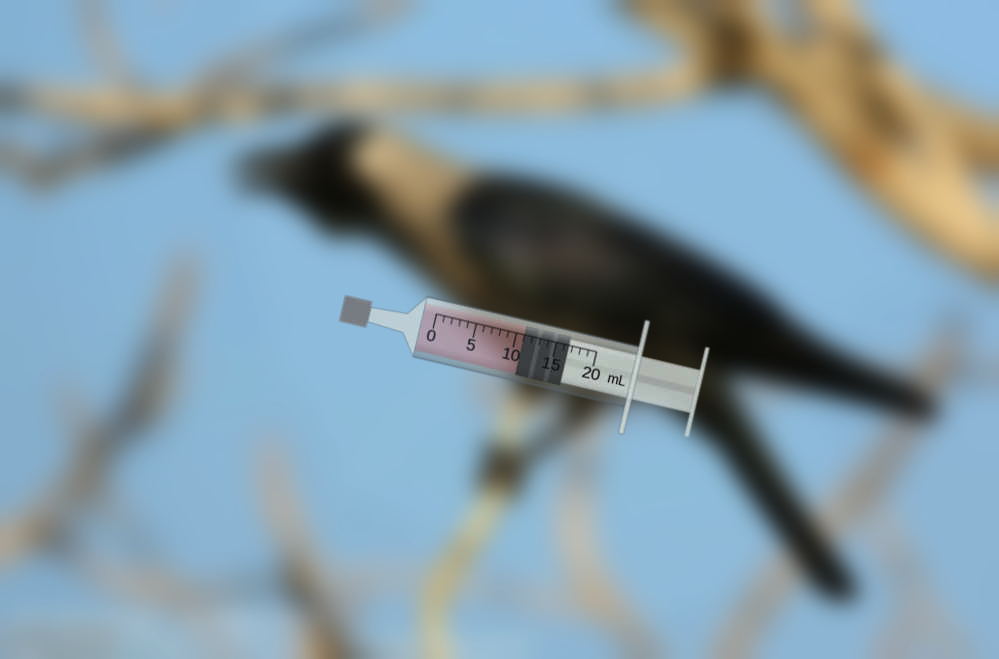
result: 11; mL
